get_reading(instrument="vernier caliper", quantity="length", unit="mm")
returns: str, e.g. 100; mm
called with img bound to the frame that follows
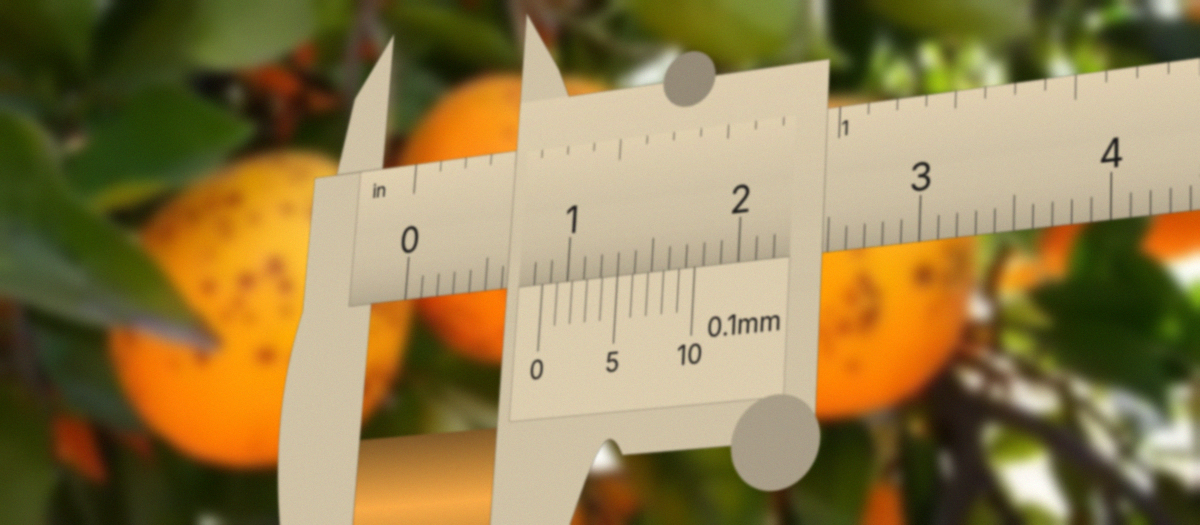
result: 8.5; mm
